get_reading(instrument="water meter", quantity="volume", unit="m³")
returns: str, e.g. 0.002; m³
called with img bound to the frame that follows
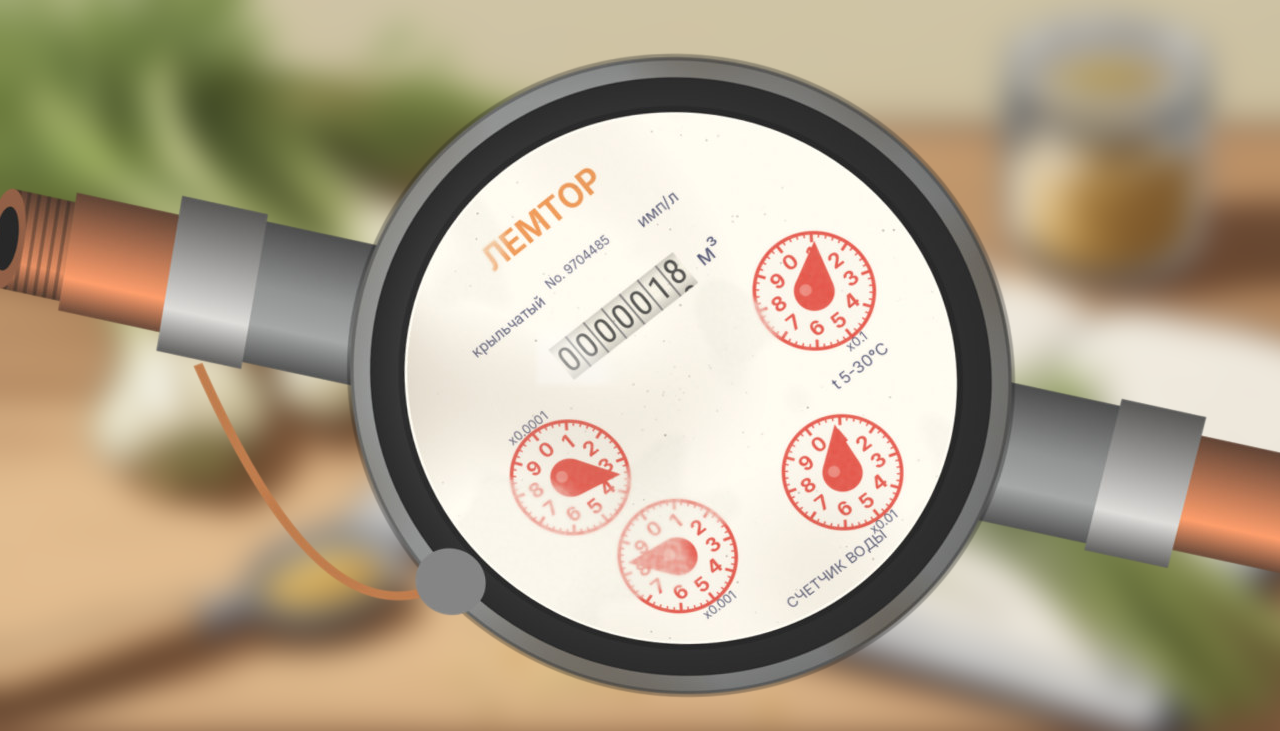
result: 18.1083; m³
